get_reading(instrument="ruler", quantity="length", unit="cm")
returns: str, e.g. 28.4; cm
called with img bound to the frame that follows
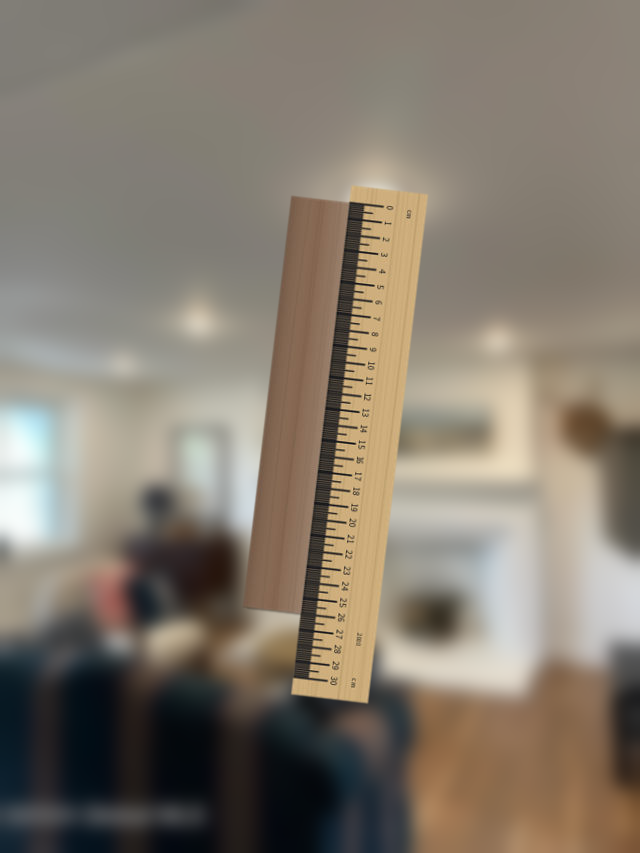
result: 26; cm
